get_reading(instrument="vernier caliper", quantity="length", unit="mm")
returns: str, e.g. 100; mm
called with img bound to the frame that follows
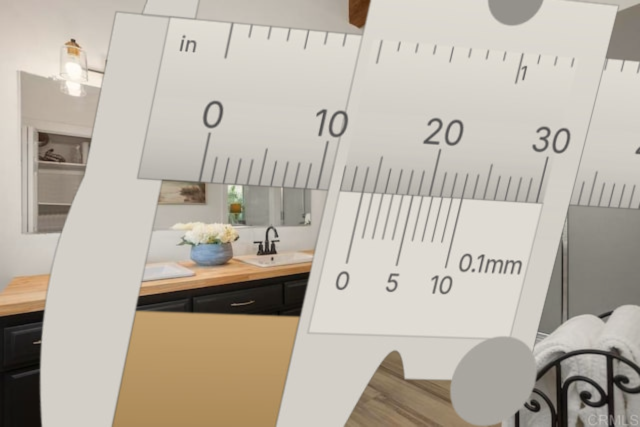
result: 14.0; mm
